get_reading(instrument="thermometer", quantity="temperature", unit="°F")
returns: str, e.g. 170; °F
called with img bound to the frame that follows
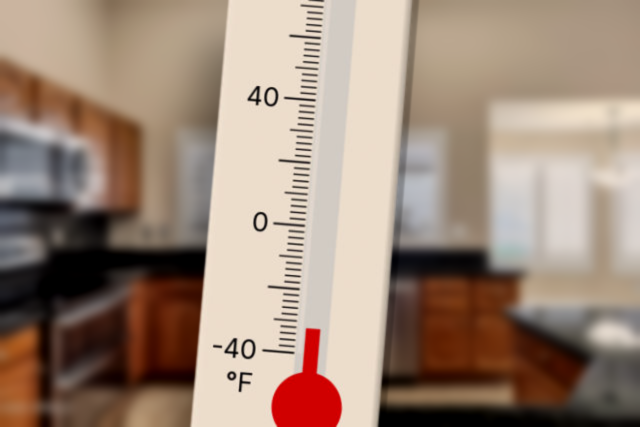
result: -32; °F
